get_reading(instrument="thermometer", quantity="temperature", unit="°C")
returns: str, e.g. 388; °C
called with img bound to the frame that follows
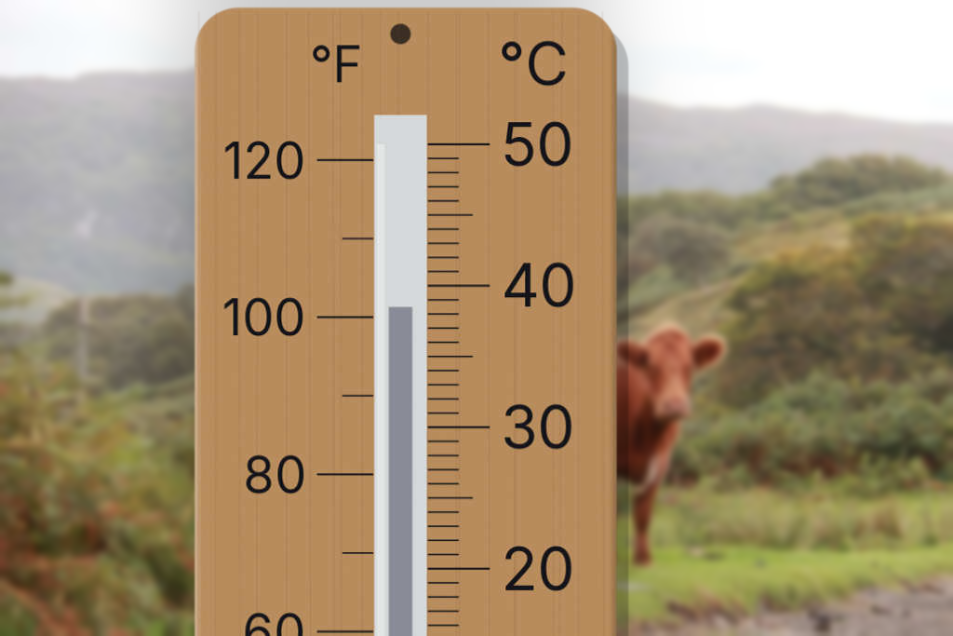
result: 38.5; °C
